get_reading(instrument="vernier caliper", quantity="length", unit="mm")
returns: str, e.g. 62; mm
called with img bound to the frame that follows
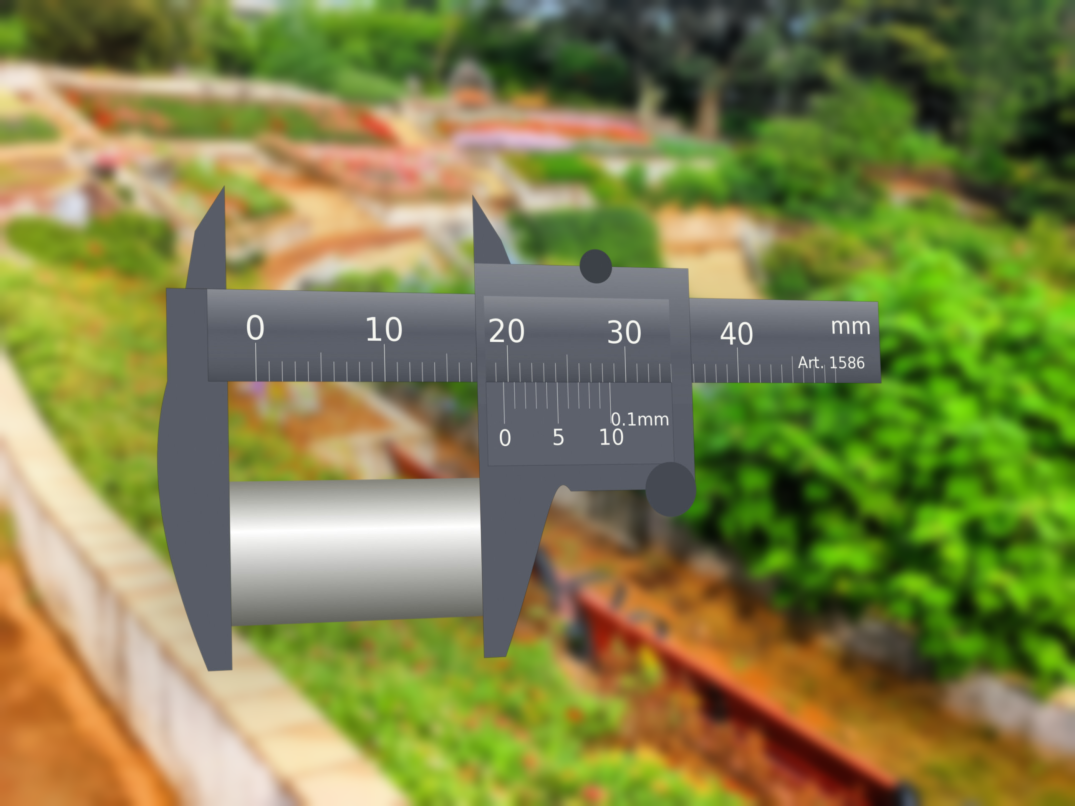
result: 19.6; mm
